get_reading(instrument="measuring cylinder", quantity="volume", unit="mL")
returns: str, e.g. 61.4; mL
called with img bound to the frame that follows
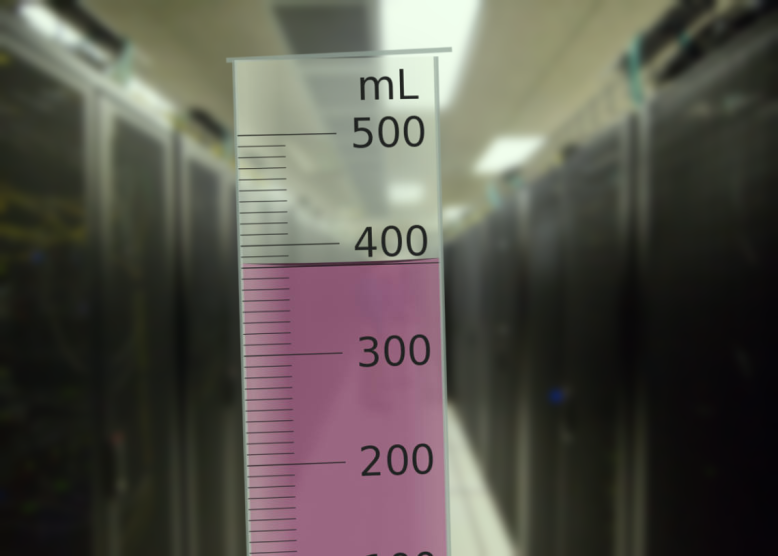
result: 380; mL
